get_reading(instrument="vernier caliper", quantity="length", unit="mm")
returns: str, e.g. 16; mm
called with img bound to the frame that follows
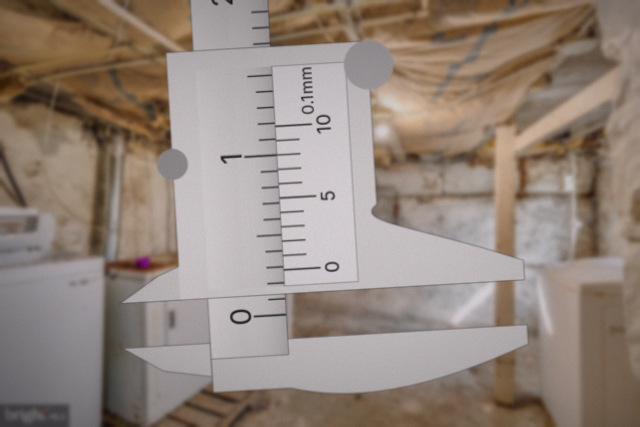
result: 2.8; mm
